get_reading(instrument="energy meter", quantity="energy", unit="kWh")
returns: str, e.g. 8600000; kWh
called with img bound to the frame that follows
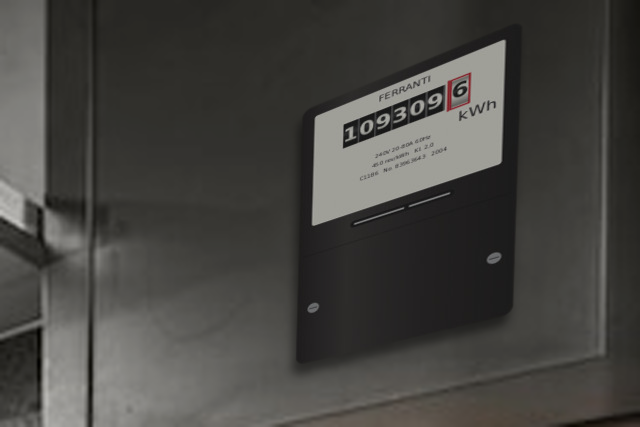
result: 109309.6; kWh
